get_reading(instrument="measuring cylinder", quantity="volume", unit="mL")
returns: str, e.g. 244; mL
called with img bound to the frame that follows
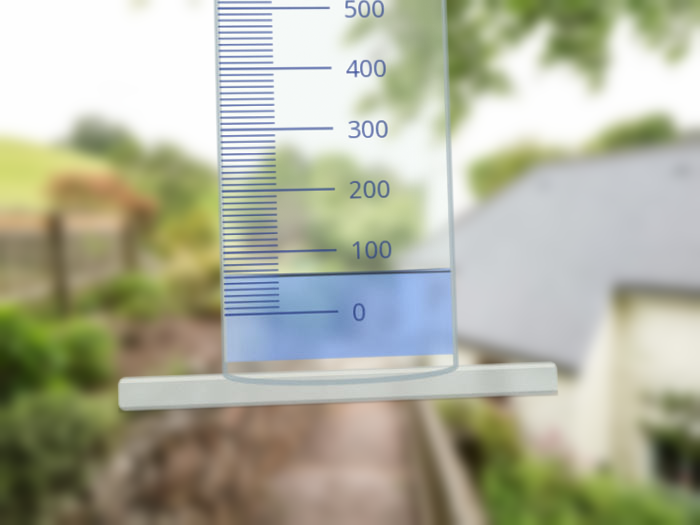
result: 60; mL
